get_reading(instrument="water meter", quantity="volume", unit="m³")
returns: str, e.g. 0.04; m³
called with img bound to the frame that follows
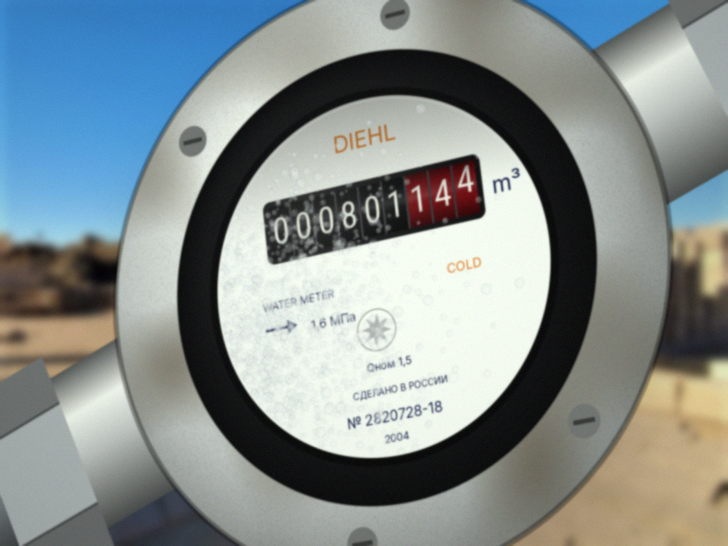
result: 801.144; m³
